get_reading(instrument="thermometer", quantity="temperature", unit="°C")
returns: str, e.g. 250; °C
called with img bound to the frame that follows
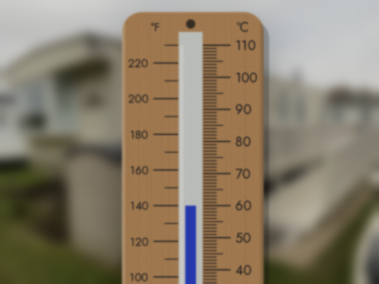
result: 60; °C
